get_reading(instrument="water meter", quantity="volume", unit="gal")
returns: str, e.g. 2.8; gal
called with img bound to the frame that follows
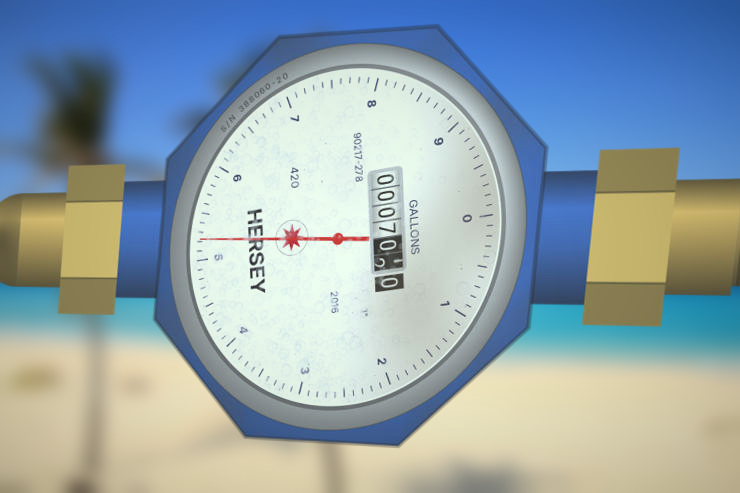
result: 7015.2; gal
